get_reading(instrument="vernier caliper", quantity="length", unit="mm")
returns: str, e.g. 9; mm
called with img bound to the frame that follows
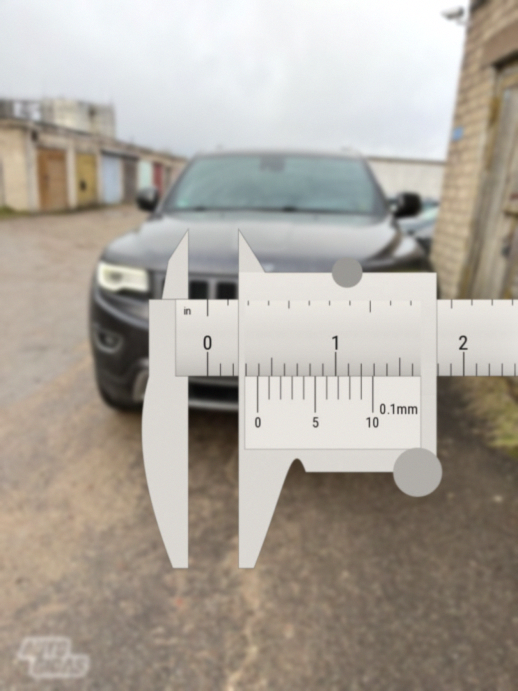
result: 3.9; mm
